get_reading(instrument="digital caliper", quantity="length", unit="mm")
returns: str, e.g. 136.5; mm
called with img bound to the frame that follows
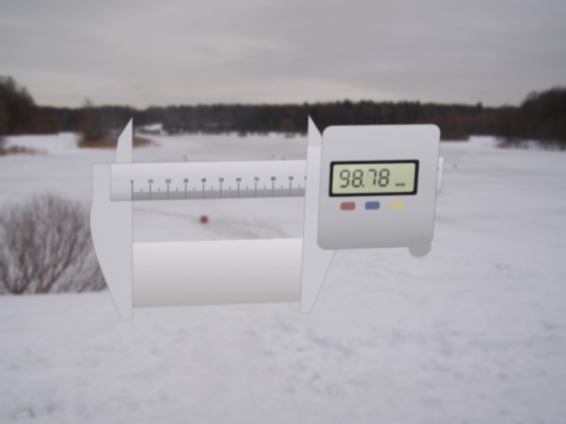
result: 98.78; mm
